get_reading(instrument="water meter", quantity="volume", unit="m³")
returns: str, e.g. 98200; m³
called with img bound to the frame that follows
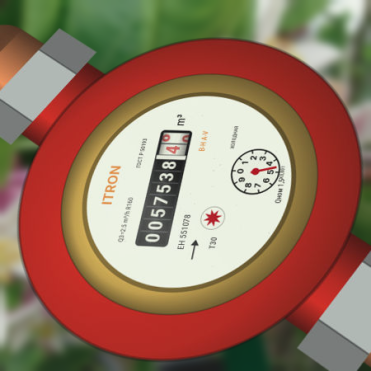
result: 57538.484; m³
